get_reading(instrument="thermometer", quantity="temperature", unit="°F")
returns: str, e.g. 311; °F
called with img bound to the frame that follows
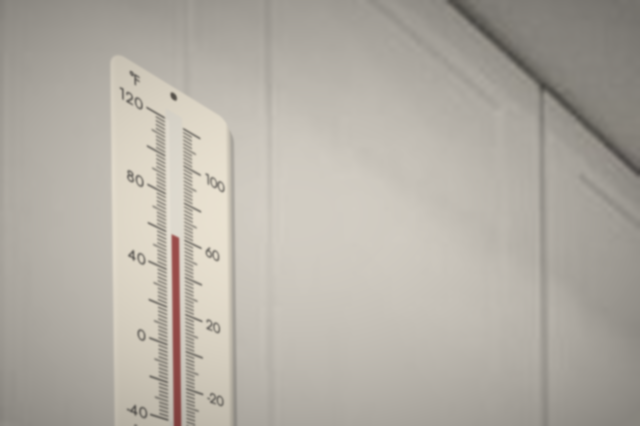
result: 60; °F
